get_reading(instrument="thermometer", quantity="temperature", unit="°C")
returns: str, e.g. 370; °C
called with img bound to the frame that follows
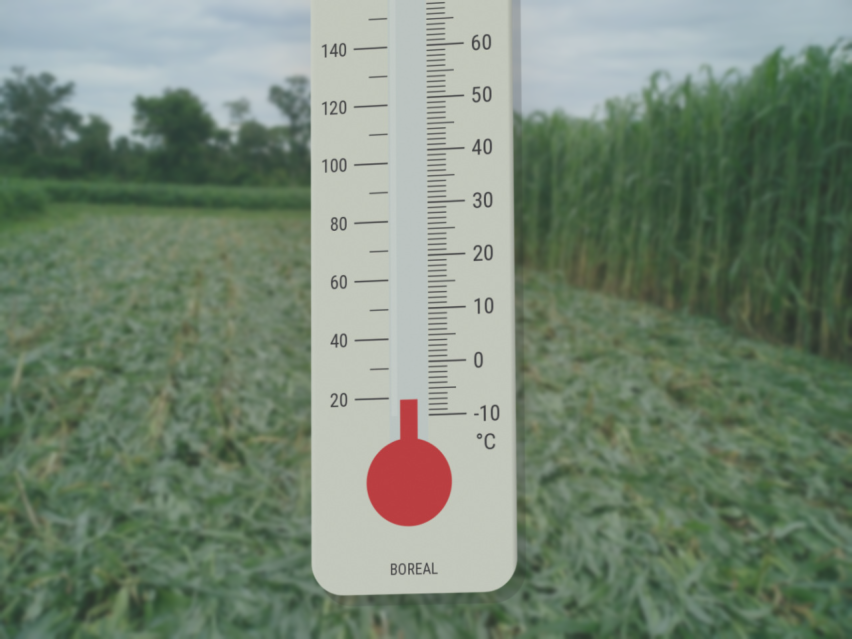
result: -7; °C
